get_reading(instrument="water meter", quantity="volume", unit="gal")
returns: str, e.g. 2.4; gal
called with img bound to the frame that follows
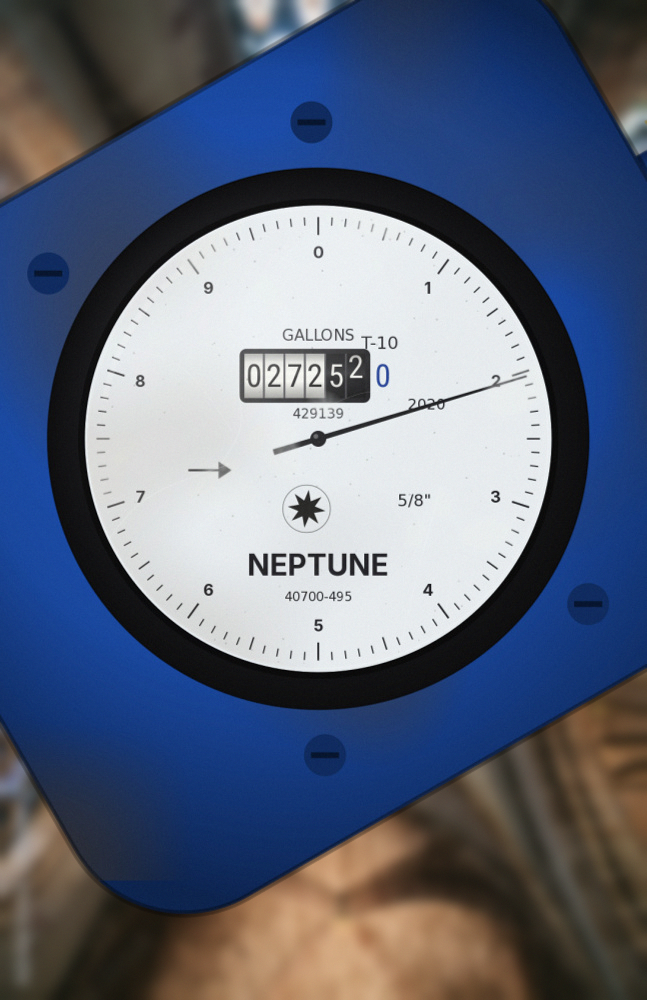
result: 272522.0; gal
